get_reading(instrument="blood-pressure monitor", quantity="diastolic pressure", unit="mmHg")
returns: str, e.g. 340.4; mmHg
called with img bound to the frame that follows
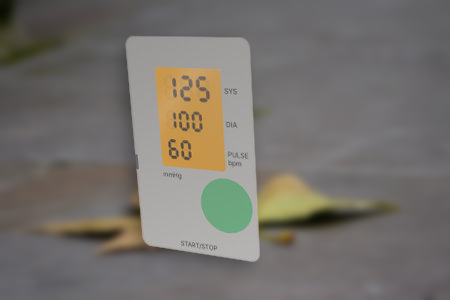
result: 100; mmHg
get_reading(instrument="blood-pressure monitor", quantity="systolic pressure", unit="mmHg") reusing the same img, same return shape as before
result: 125; mmHg
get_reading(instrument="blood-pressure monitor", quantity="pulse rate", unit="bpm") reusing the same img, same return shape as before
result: 60; bpm
